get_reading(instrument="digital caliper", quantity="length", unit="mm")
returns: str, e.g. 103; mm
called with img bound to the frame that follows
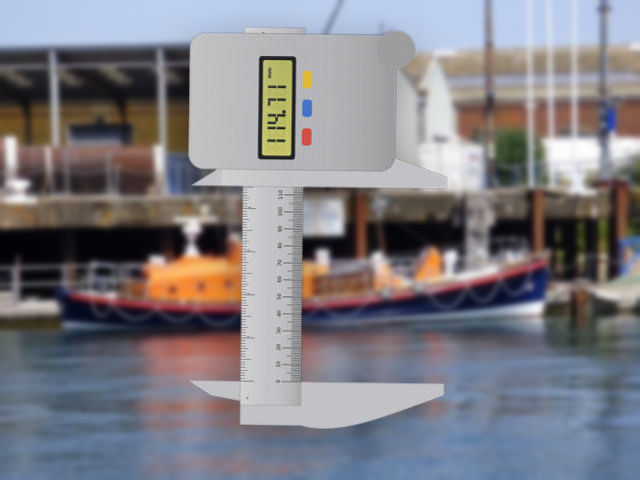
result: 114.71; mm
